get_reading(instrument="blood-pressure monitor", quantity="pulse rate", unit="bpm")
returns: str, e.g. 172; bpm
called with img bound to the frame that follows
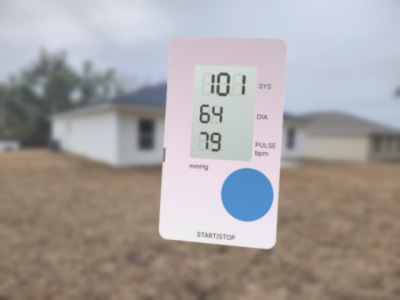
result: 79; bpm
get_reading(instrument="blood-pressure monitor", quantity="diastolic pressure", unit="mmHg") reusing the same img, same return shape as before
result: 64; mmHg
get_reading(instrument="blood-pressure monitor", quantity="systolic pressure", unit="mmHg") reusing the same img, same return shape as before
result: 101; mmHg
